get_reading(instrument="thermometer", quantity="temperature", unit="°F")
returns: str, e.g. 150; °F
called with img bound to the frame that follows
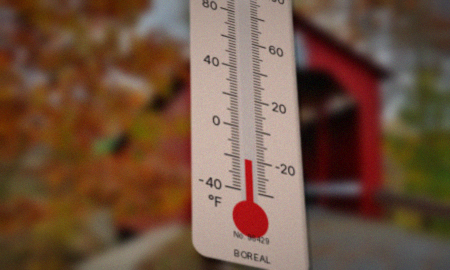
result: -20; °F
